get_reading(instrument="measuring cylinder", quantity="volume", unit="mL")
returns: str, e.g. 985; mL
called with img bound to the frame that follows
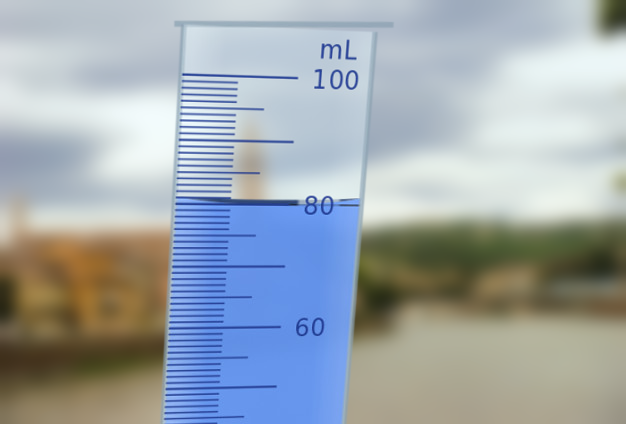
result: 80; mL
